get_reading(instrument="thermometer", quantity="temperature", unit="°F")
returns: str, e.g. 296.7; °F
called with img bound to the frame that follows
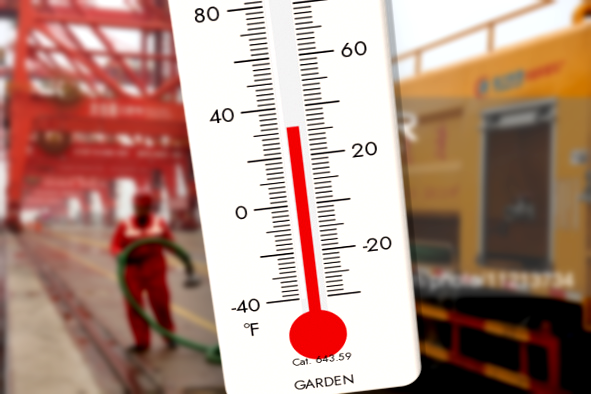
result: 32; °F
